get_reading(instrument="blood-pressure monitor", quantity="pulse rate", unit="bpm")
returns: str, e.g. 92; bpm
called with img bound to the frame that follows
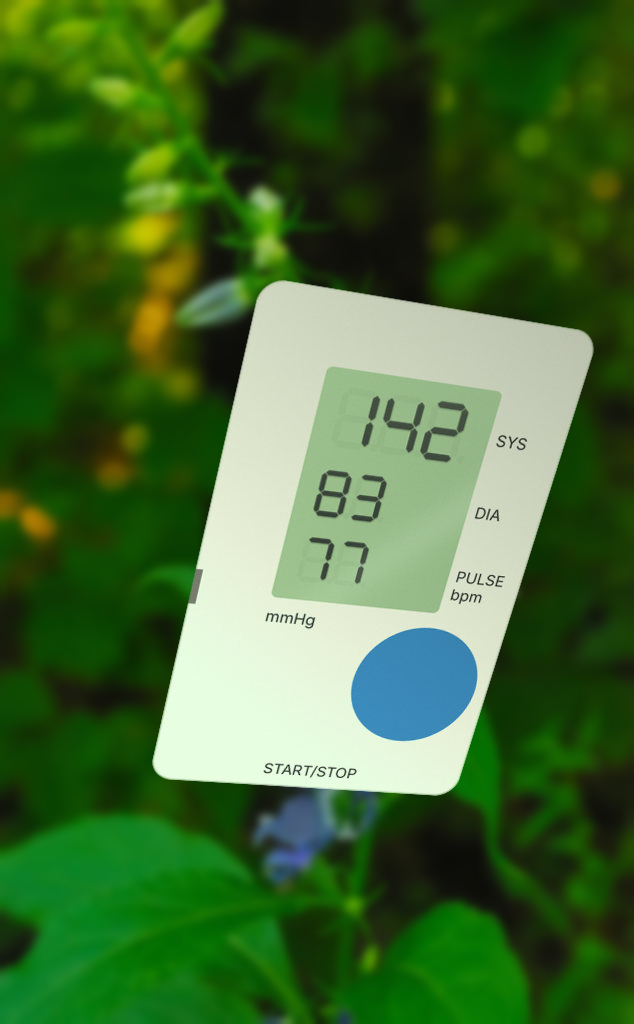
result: 77; bpm
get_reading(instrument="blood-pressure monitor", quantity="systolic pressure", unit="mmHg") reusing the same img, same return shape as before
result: 142; mmHg
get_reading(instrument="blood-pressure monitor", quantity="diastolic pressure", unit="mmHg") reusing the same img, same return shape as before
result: 83; mmHg
